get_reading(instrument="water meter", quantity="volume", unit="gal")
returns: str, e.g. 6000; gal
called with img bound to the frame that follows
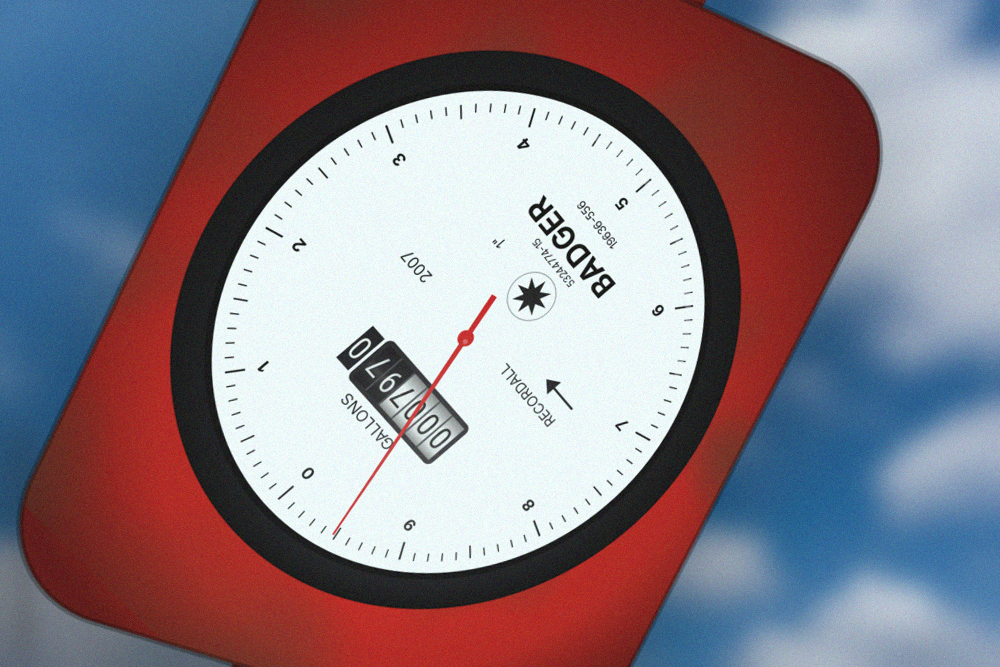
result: 7969.5; gal
